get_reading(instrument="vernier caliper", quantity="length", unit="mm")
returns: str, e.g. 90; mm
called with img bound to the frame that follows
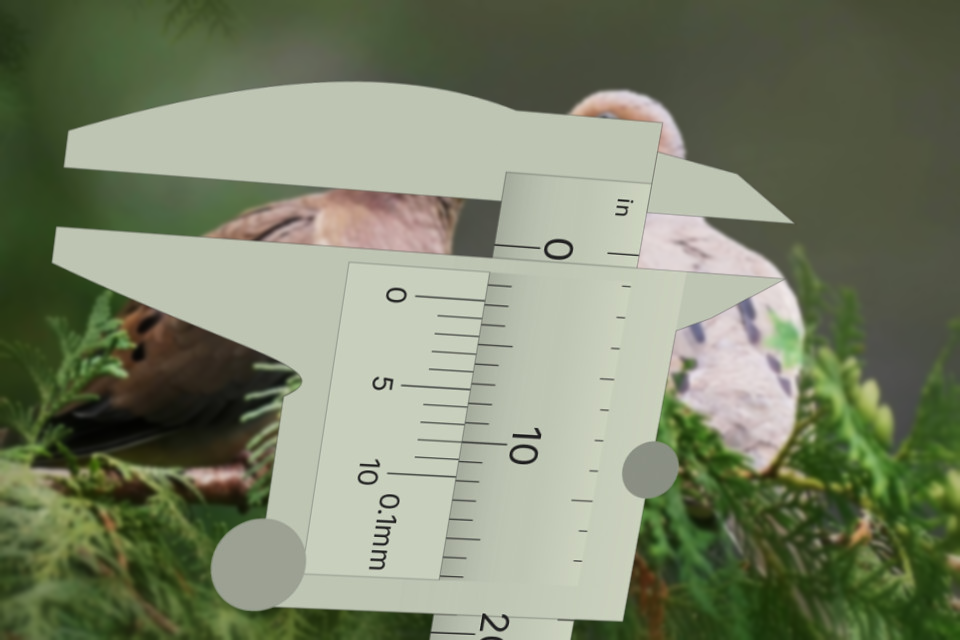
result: 2.8; mm
